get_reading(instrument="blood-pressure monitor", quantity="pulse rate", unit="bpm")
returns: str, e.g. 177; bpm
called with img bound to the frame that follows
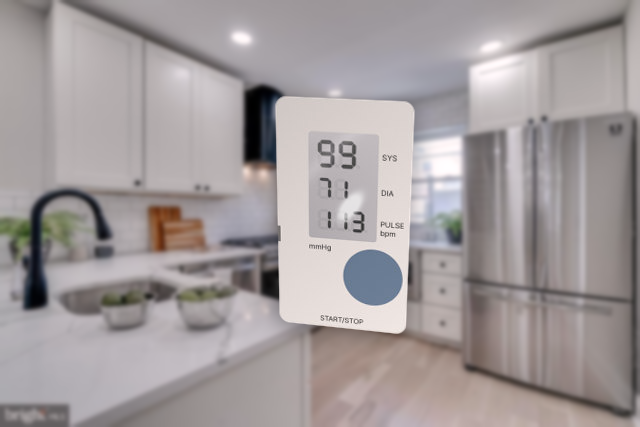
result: 113; bpm
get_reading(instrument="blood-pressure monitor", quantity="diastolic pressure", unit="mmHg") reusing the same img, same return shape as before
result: 71; mmHg
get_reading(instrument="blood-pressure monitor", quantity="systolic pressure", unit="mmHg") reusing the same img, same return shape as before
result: 99; mmHg
